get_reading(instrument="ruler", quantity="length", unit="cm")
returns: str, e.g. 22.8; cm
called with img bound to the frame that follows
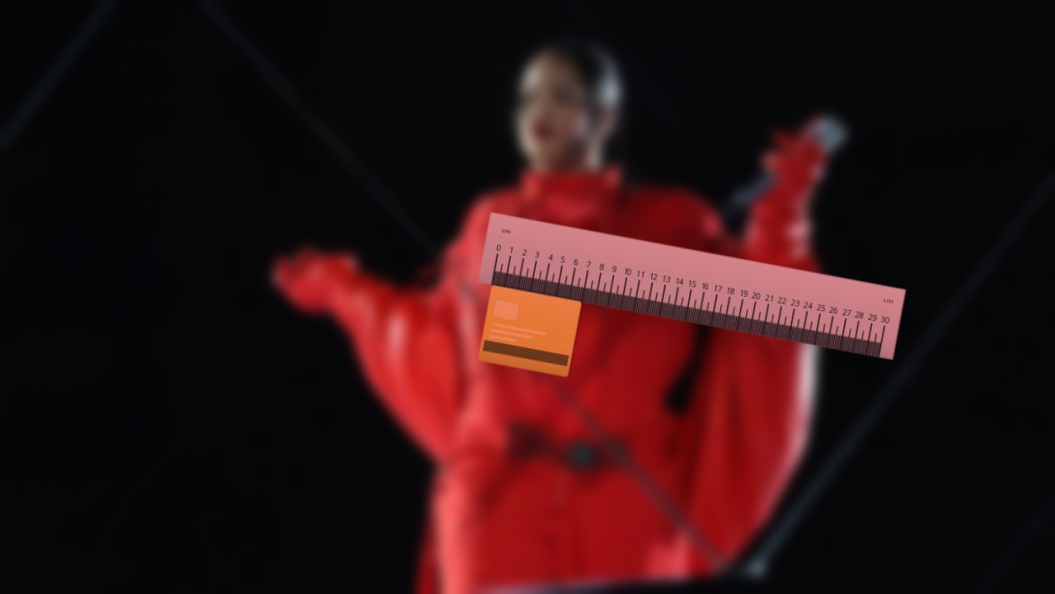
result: 7; cm
